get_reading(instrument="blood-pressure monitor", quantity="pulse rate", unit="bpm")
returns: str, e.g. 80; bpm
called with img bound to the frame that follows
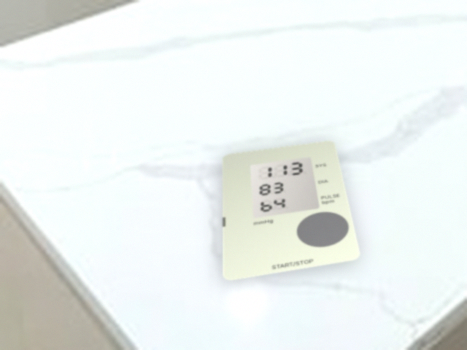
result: 64; bpm
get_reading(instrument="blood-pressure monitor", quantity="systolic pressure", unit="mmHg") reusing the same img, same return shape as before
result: 113; mmHg
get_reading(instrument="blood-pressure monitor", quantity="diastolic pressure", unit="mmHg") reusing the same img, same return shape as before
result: 83; mmHg
